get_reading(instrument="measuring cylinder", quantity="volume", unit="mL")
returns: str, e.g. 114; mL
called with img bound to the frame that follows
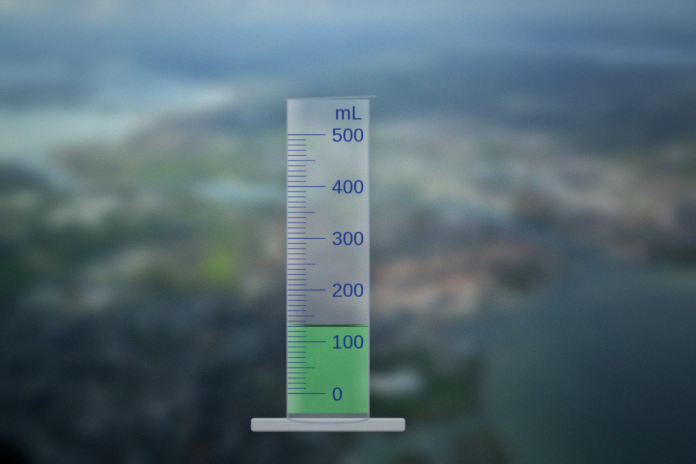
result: 130; mL
